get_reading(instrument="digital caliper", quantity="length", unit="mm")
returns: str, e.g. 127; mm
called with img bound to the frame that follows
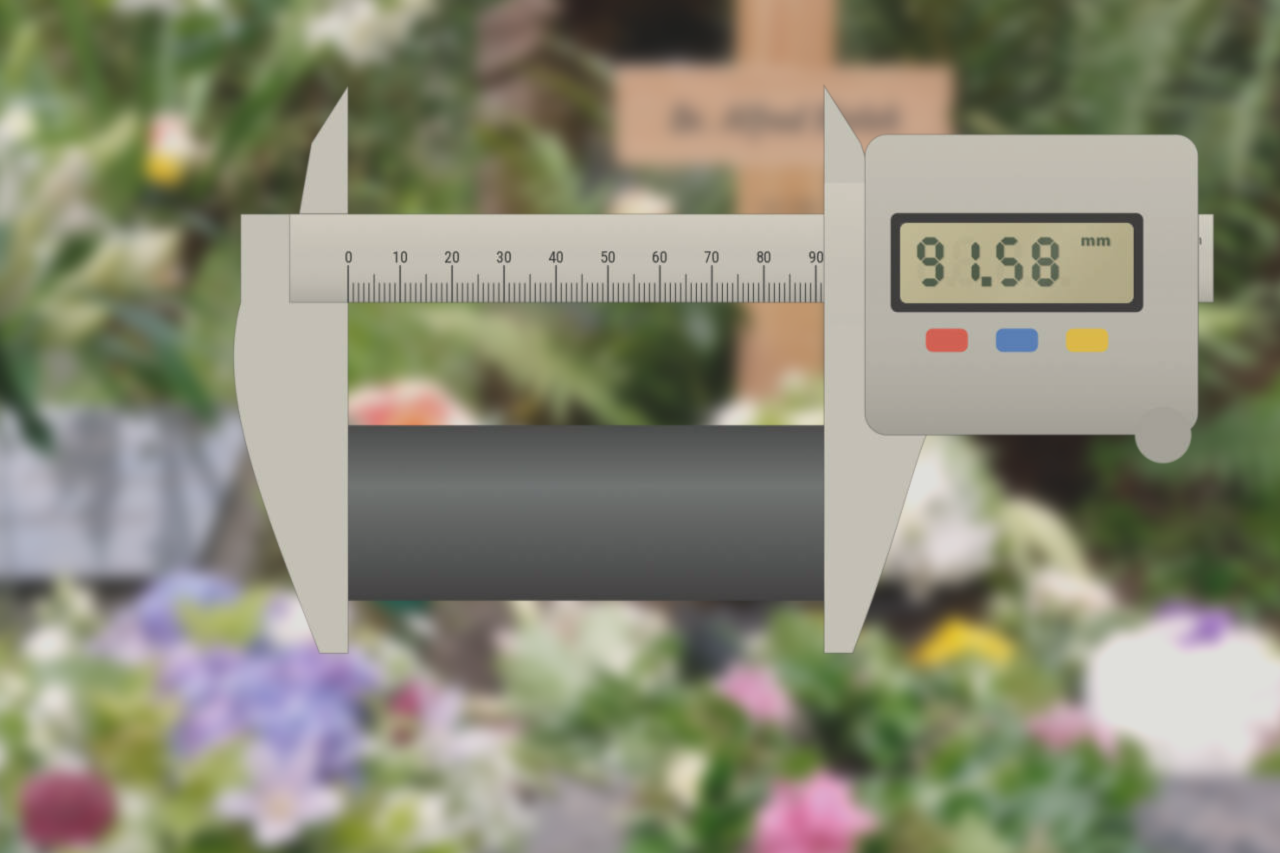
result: 91.58; mm
